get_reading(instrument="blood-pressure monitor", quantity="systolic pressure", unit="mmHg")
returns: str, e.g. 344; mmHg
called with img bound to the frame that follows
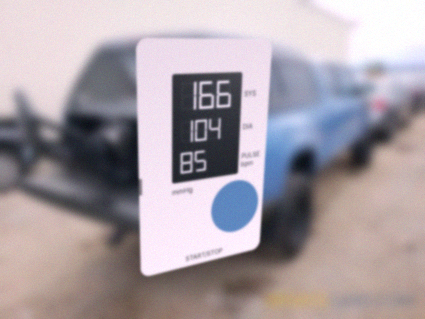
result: 166; mmHg
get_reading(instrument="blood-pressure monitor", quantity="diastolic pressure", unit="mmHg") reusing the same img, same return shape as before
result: 104; mmHg
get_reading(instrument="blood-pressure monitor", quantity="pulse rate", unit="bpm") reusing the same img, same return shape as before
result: 85; bpm
